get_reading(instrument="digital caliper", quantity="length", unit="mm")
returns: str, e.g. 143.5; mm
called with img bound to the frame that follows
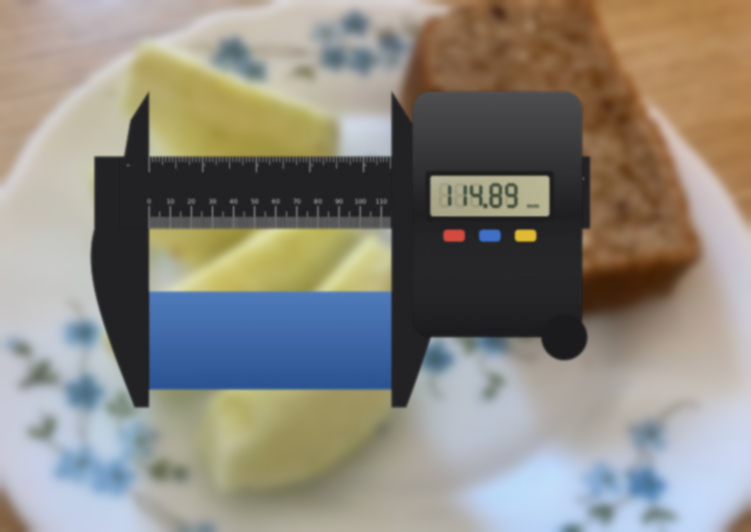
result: 114.89; mm
